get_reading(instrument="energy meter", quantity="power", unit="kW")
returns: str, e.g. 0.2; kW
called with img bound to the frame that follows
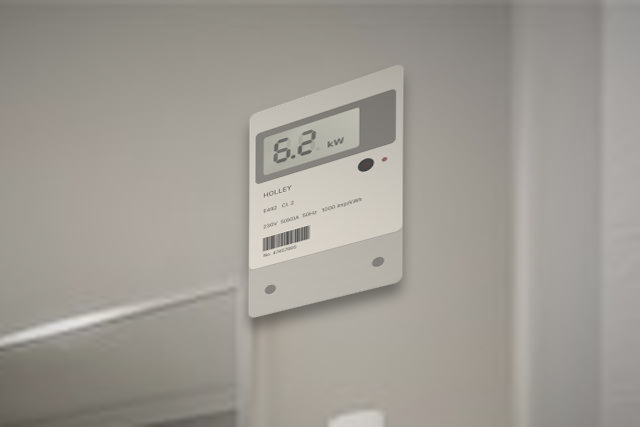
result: 6.2; kW
